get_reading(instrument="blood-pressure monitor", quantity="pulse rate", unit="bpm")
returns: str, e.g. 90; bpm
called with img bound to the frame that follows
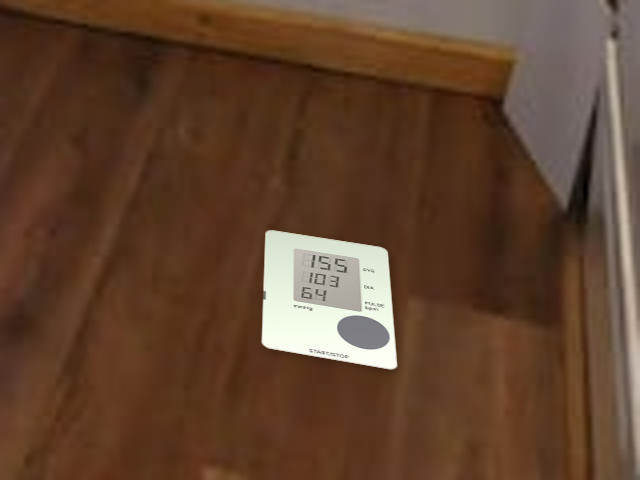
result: 64; bpm
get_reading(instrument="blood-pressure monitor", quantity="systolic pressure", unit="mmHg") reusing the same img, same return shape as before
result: 155; mmHg
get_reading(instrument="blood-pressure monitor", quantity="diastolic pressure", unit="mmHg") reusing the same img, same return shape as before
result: 103; mmHg
